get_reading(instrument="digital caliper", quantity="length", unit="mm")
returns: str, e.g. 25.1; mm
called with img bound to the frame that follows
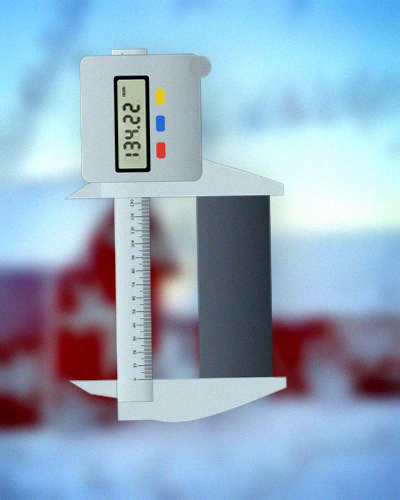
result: 134.22; mm
